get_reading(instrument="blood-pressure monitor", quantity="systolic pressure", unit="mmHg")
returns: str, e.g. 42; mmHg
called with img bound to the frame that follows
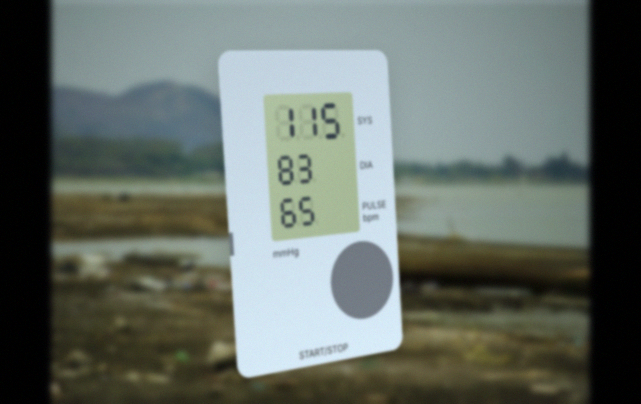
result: 115; mmHg
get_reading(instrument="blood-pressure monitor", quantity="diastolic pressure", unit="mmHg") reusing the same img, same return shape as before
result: 83; mmHg
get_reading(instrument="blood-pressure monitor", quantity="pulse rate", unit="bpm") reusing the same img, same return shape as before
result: 65; bpm
